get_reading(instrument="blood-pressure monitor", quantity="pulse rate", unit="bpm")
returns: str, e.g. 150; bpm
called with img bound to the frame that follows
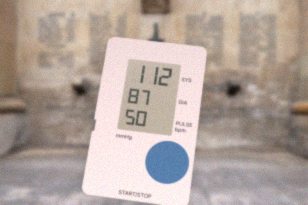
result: 50; bpm
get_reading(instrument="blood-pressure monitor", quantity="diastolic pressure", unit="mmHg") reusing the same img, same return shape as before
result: 87; mmHg
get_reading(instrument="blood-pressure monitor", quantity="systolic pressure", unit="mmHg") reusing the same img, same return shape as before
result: 112; mmHg
